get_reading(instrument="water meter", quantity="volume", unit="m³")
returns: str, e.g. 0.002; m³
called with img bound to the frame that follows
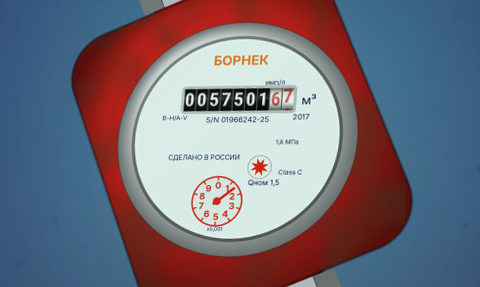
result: 57501.671; m³
